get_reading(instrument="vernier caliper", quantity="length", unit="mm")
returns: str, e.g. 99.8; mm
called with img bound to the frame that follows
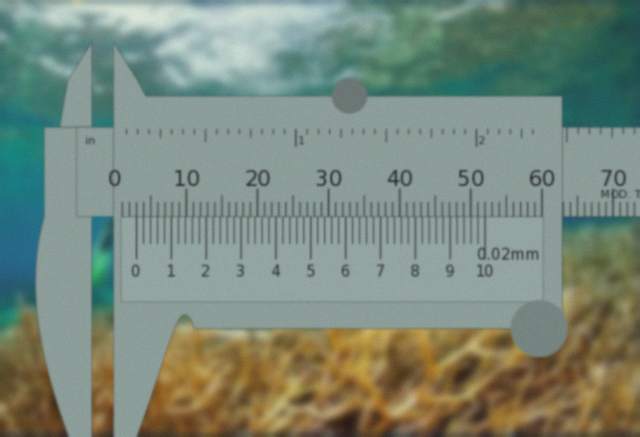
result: 3.0; mm
